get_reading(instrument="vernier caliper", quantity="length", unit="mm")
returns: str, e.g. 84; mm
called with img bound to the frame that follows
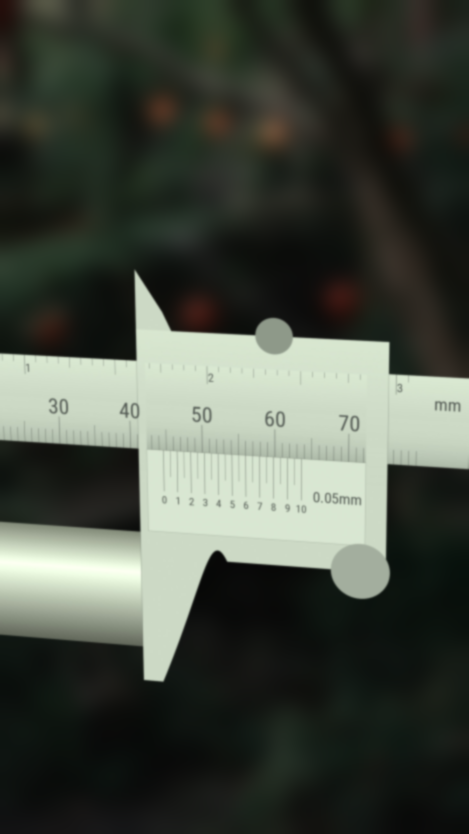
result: 44.6; mm
